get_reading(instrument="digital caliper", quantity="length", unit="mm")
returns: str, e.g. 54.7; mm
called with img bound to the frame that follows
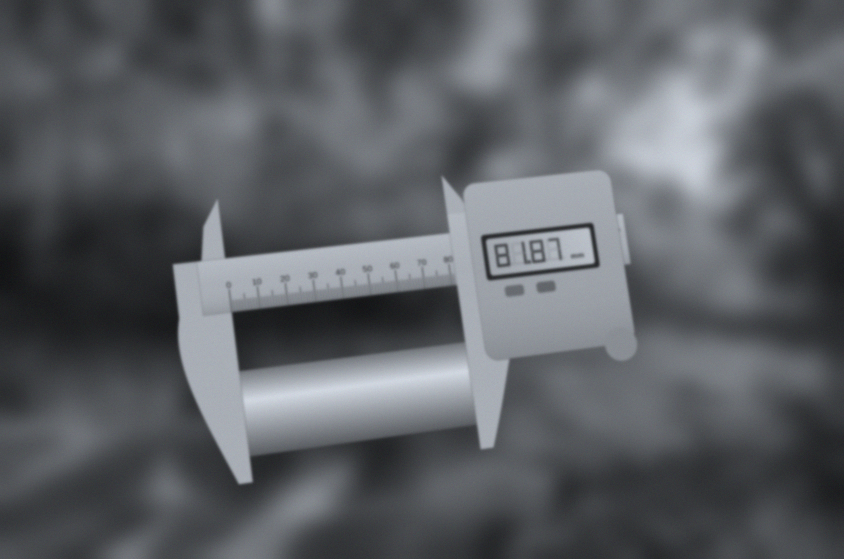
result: 81.87; mm
